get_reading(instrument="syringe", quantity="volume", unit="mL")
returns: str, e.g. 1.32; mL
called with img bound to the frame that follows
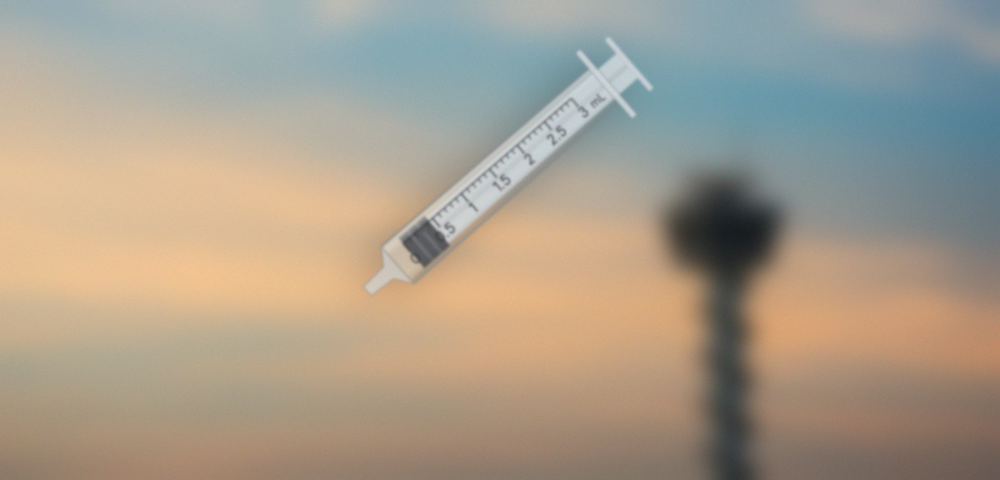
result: 0; mL
